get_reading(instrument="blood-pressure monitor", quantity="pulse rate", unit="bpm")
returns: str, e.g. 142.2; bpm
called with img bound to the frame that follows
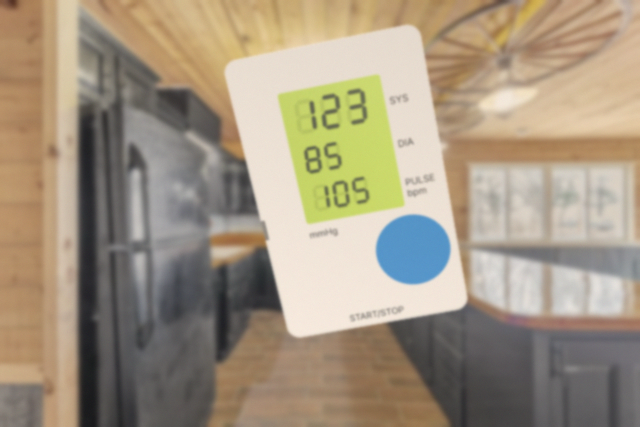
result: 105; bpm
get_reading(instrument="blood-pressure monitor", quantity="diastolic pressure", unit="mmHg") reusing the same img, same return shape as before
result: 85; mmHg
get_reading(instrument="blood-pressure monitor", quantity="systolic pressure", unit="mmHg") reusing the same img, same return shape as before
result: 123; mmHg
